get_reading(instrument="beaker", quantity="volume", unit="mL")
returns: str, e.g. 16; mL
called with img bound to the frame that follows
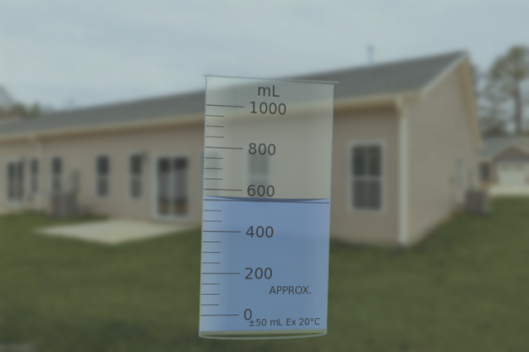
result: 550; mL
